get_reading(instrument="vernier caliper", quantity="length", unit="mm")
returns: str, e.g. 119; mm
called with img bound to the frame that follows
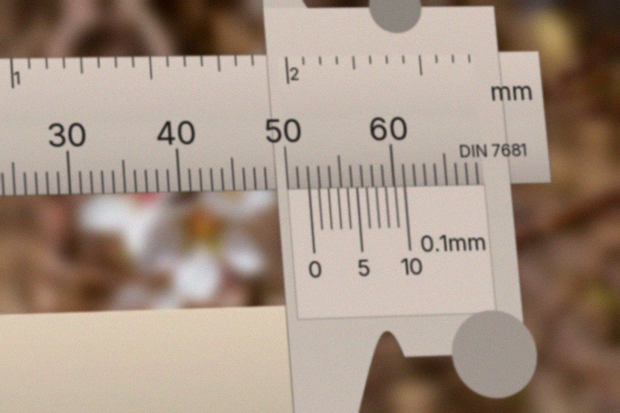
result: 52.0; mm
